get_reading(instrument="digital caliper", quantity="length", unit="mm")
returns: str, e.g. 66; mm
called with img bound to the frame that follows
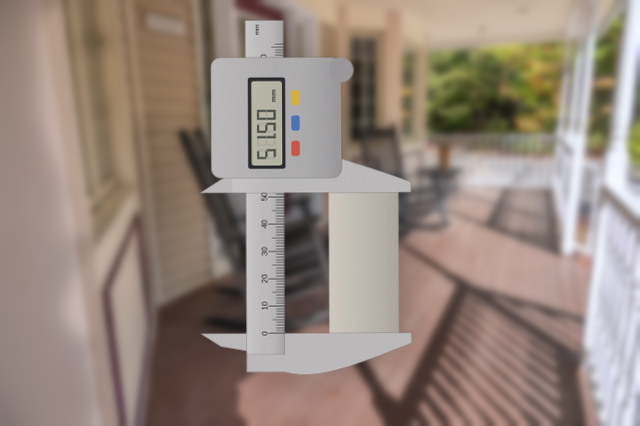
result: 51.50; mm
